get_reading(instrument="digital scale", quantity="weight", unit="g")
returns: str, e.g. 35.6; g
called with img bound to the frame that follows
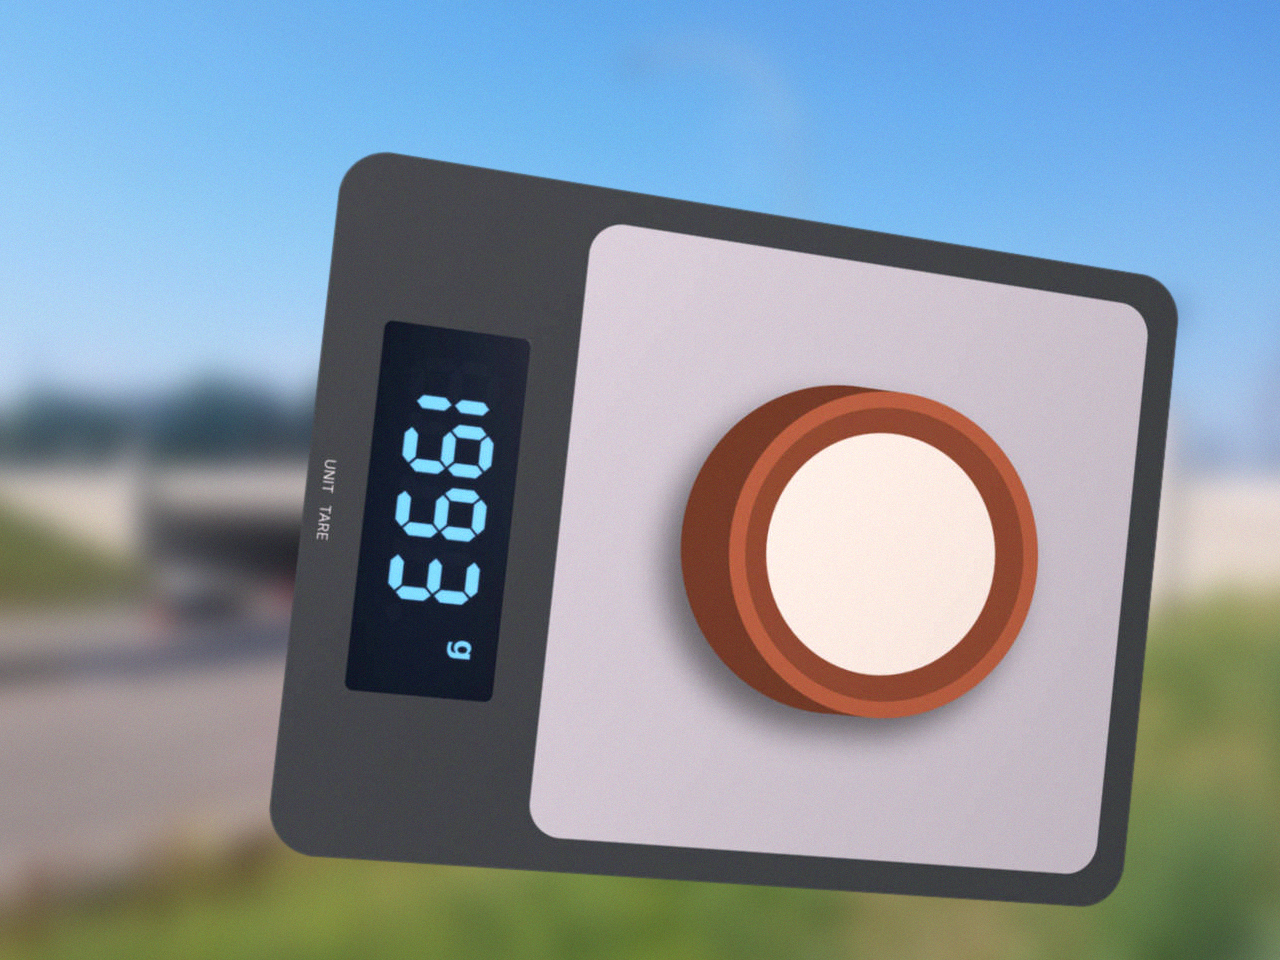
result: 1993; g
